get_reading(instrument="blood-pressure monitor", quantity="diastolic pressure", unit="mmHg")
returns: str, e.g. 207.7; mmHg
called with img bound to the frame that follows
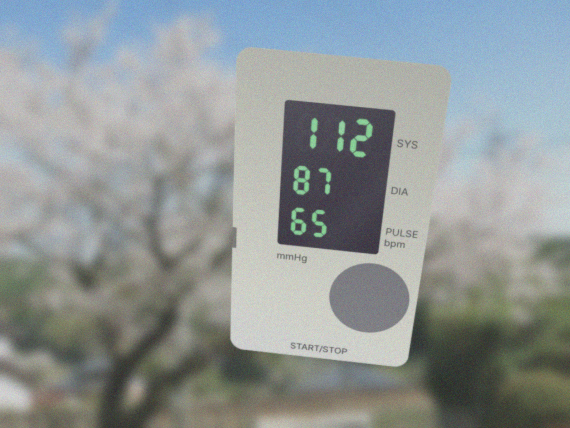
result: 87; mmHg
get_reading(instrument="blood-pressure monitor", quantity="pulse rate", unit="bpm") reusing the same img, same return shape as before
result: 65; bpm
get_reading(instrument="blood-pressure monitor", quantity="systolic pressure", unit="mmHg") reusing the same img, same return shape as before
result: 112; mmHg
